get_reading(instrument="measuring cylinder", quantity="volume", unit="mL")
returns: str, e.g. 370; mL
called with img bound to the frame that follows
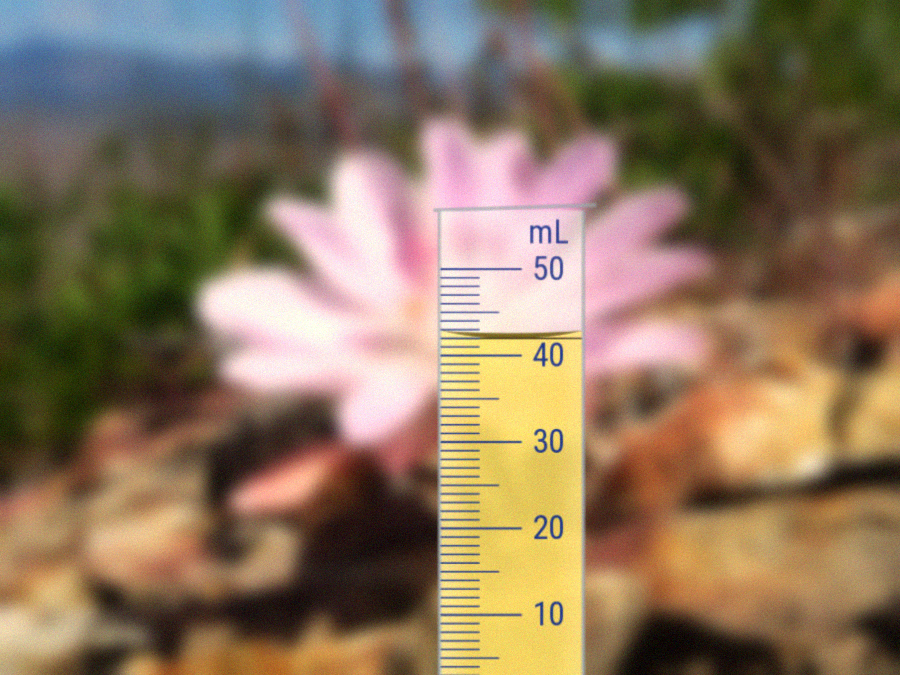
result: 42; mL
